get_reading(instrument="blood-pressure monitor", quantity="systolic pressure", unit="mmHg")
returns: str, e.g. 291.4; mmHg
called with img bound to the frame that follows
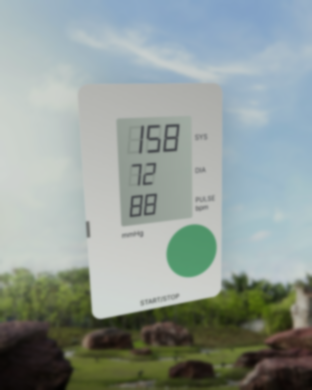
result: 158; mmHg
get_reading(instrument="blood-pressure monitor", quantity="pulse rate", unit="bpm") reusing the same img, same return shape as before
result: 88; bpm
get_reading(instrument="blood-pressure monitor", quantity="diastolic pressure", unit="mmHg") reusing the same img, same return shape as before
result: 72; mmHg
